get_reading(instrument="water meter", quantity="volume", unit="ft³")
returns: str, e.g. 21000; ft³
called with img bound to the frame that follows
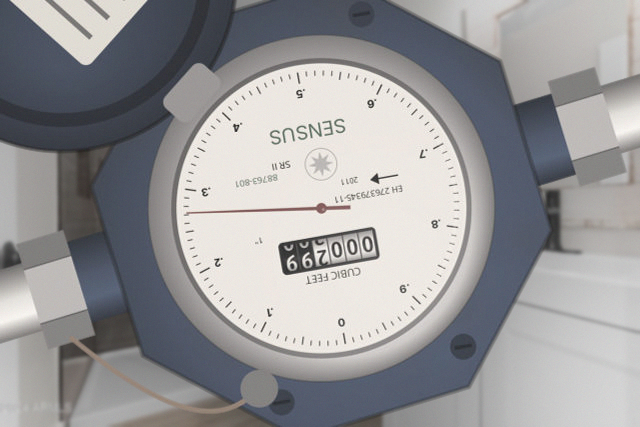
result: 299.27; ft³
